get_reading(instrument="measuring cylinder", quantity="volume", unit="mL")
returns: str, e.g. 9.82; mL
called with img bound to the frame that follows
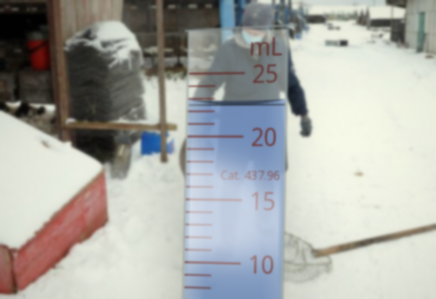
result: 22.5; mL
